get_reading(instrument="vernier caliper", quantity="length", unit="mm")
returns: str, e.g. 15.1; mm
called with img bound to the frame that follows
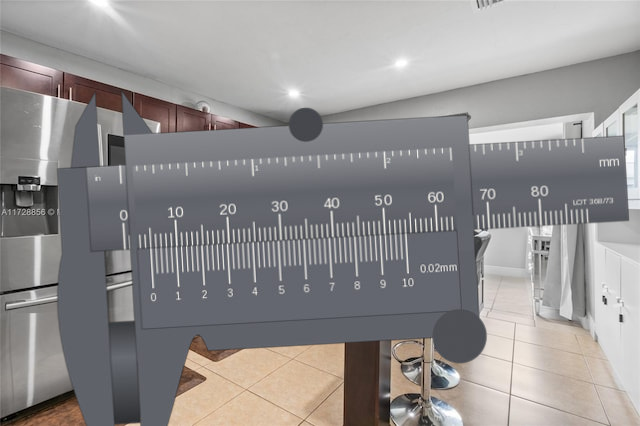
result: 5.0; mm
